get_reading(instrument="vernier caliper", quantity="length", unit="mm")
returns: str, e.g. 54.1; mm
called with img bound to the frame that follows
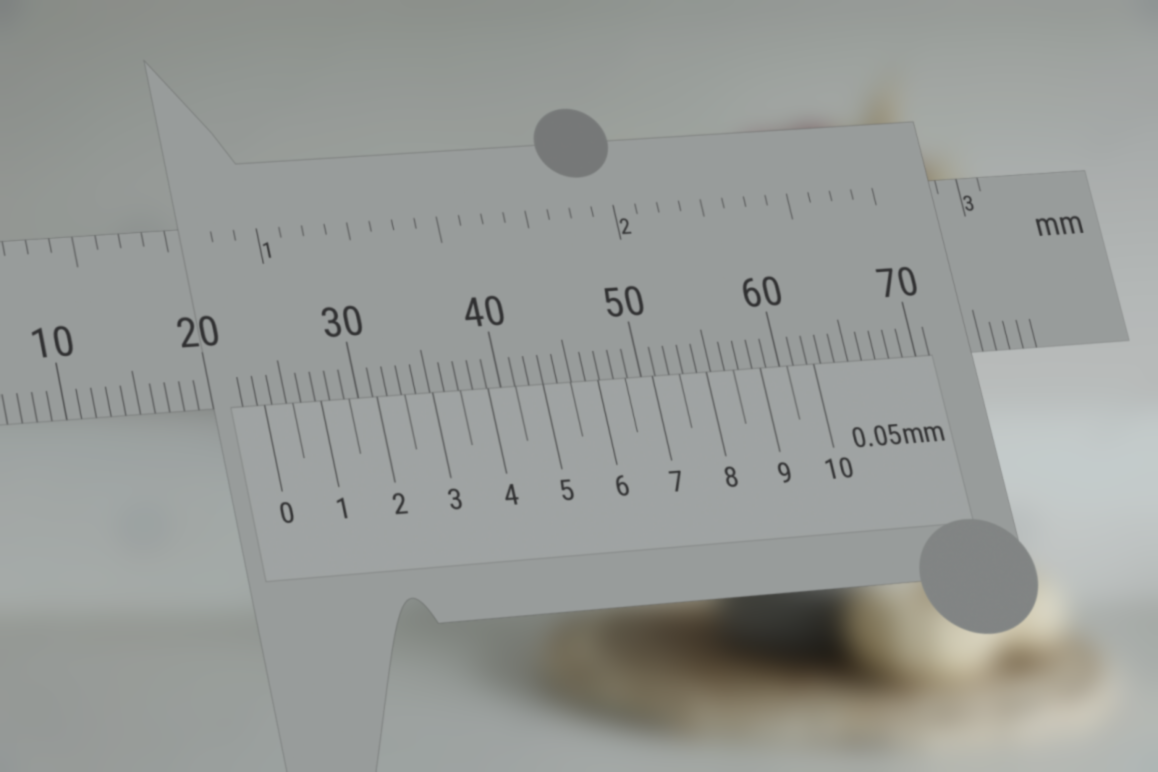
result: 23.5; mm
